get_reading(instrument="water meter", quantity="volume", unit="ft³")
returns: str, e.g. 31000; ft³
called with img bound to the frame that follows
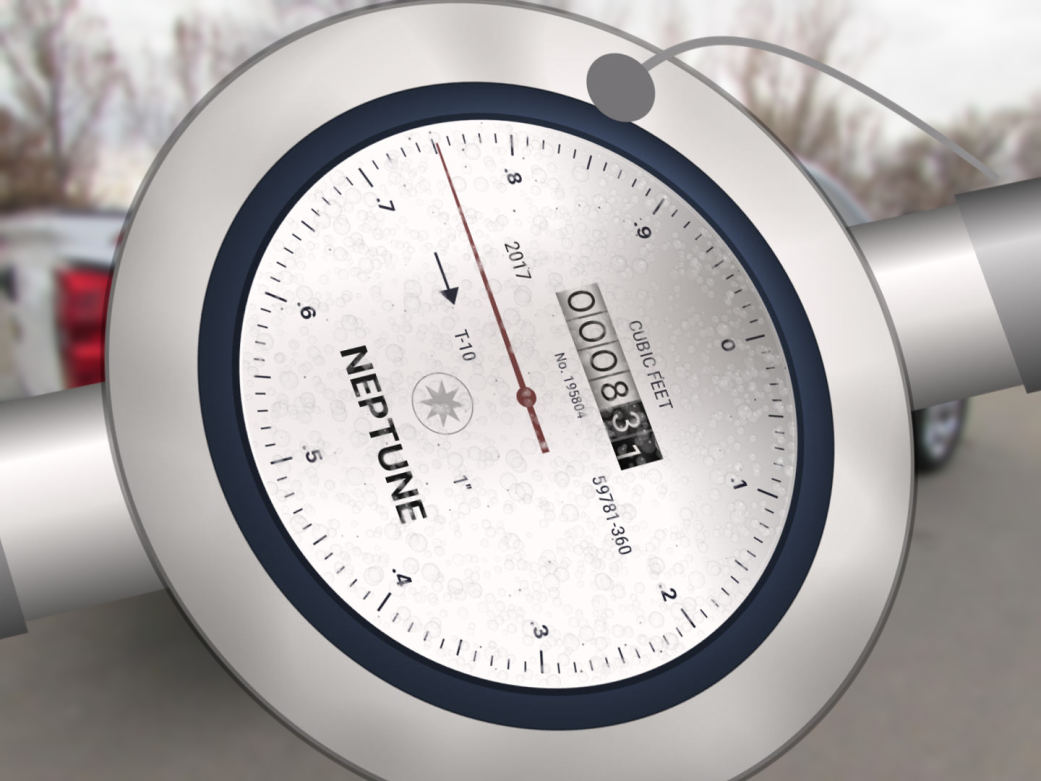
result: 830.75; ft³
